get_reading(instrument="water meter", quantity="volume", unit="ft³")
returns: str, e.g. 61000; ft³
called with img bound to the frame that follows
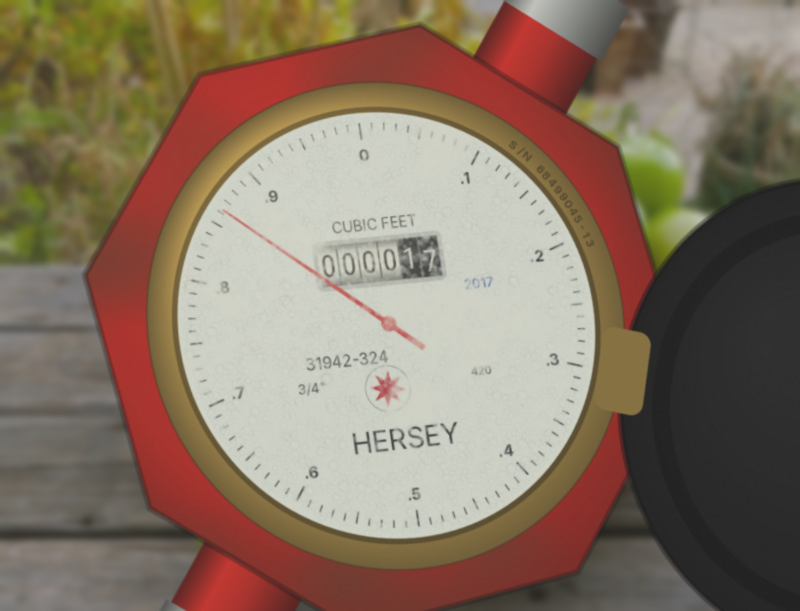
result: 16.86; ft³
